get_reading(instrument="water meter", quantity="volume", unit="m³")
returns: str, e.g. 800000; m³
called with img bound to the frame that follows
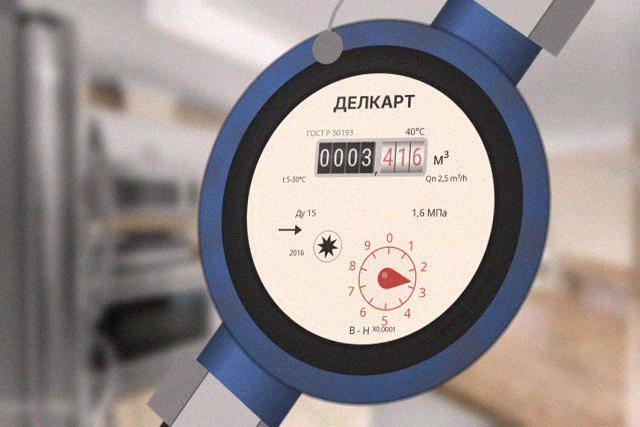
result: 3.4162; m³
